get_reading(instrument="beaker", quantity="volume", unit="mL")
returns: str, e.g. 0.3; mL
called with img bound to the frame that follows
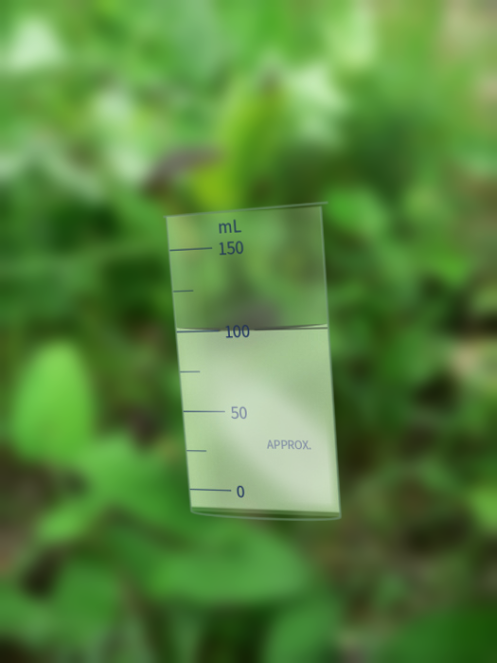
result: 100; mL
